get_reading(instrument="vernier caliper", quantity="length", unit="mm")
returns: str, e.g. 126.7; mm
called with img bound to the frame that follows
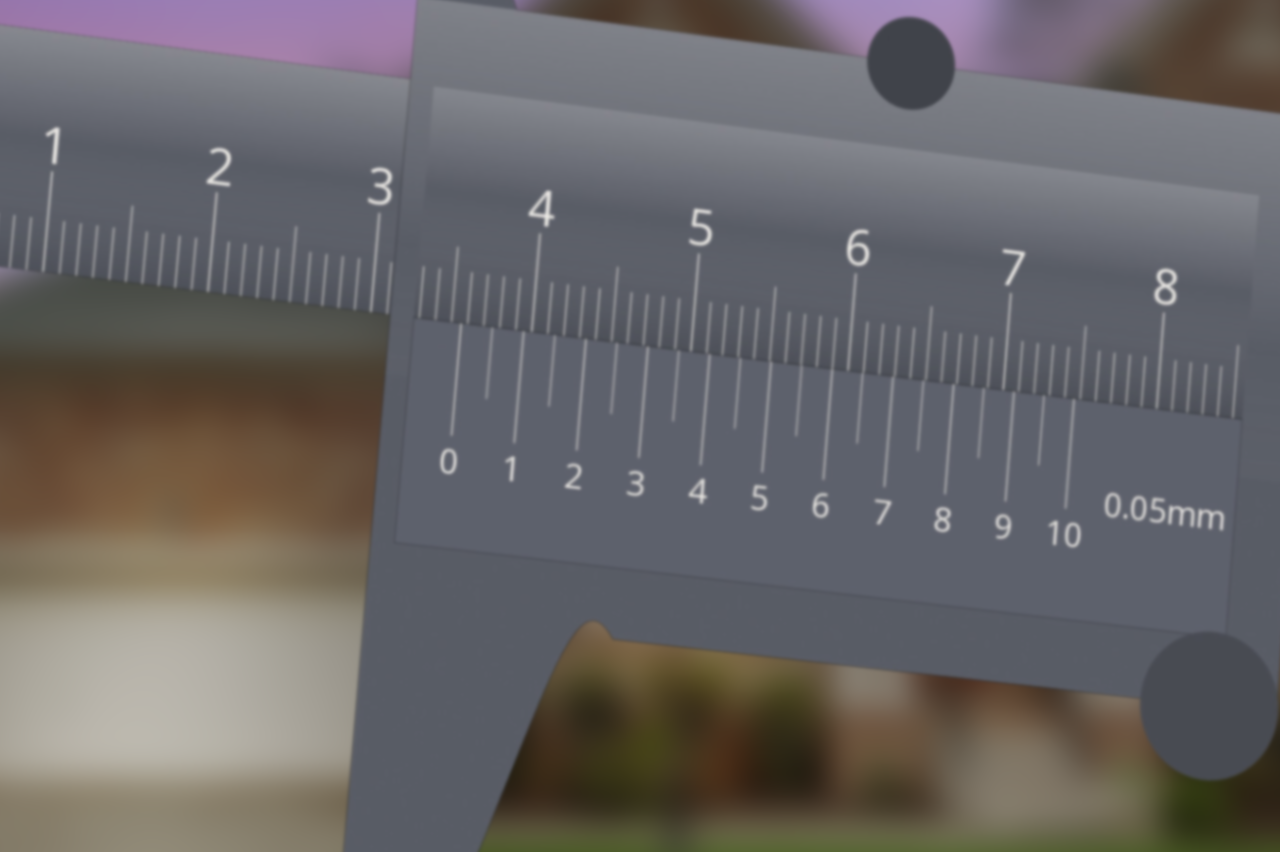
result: 35.6; mm
